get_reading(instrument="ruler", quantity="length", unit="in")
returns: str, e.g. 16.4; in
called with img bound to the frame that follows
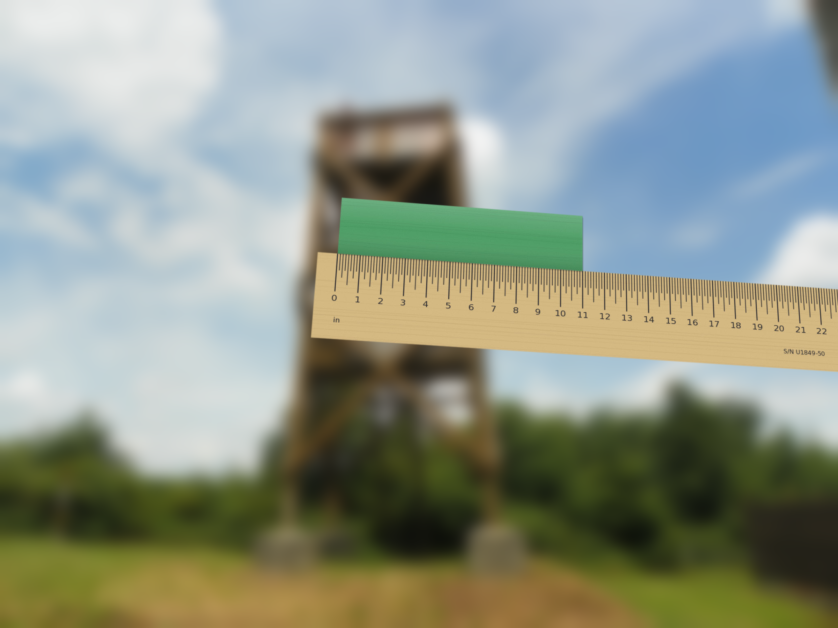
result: 11; in
